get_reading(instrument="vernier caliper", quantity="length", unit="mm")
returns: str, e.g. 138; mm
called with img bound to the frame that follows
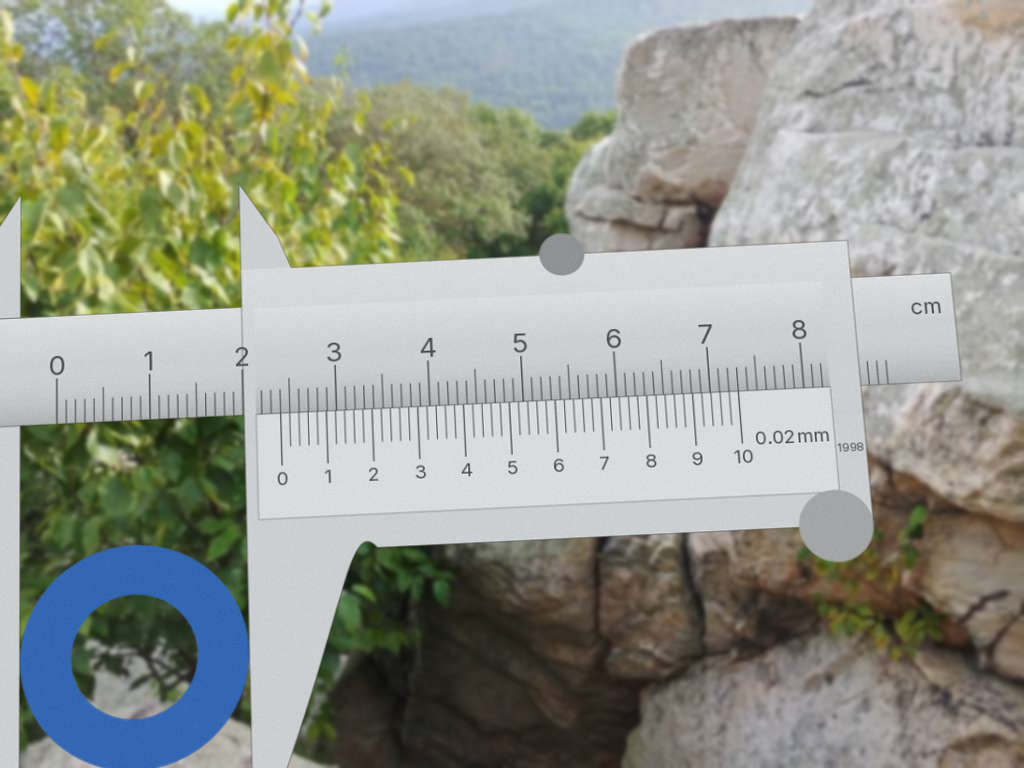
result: 24.0; mm
